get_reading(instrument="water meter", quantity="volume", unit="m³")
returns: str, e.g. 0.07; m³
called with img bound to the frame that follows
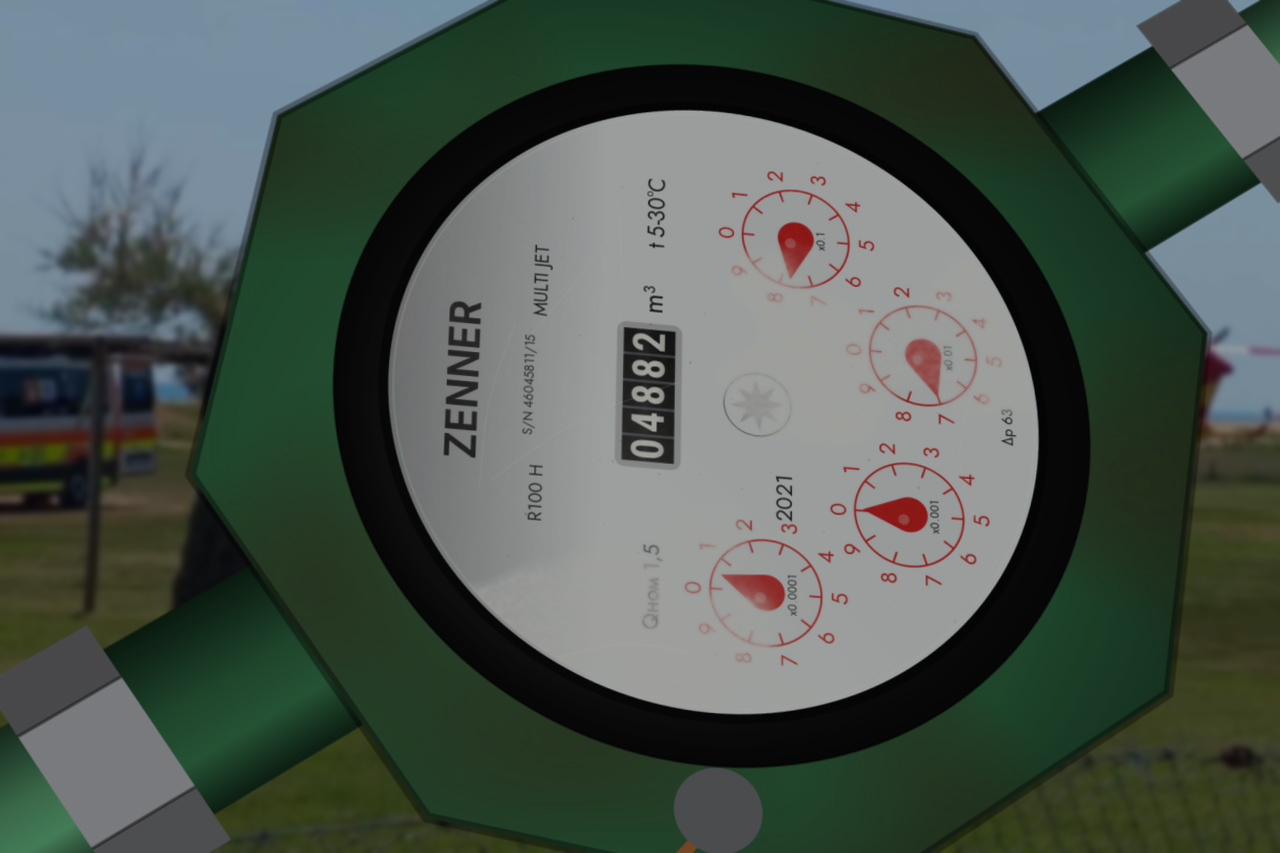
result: 4882.7700; m³
